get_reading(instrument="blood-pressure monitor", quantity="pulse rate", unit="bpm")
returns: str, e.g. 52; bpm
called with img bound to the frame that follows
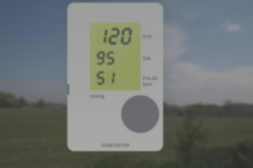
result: 51; bpm
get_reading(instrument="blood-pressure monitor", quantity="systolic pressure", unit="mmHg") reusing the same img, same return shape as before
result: 120; mmHg
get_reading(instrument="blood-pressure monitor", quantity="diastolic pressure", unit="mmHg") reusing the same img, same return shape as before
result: 95; mmHg
